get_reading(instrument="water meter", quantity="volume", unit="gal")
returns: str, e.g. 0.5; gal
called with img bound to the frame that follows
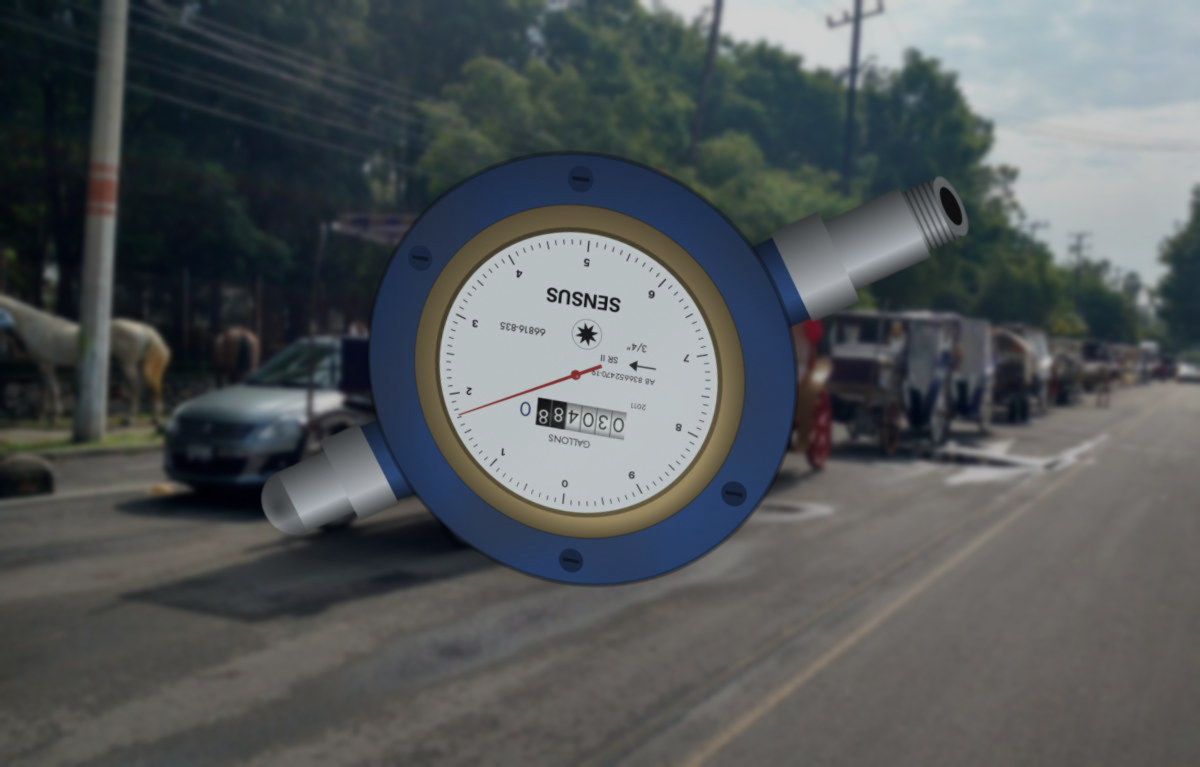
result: 304881.7; gal
